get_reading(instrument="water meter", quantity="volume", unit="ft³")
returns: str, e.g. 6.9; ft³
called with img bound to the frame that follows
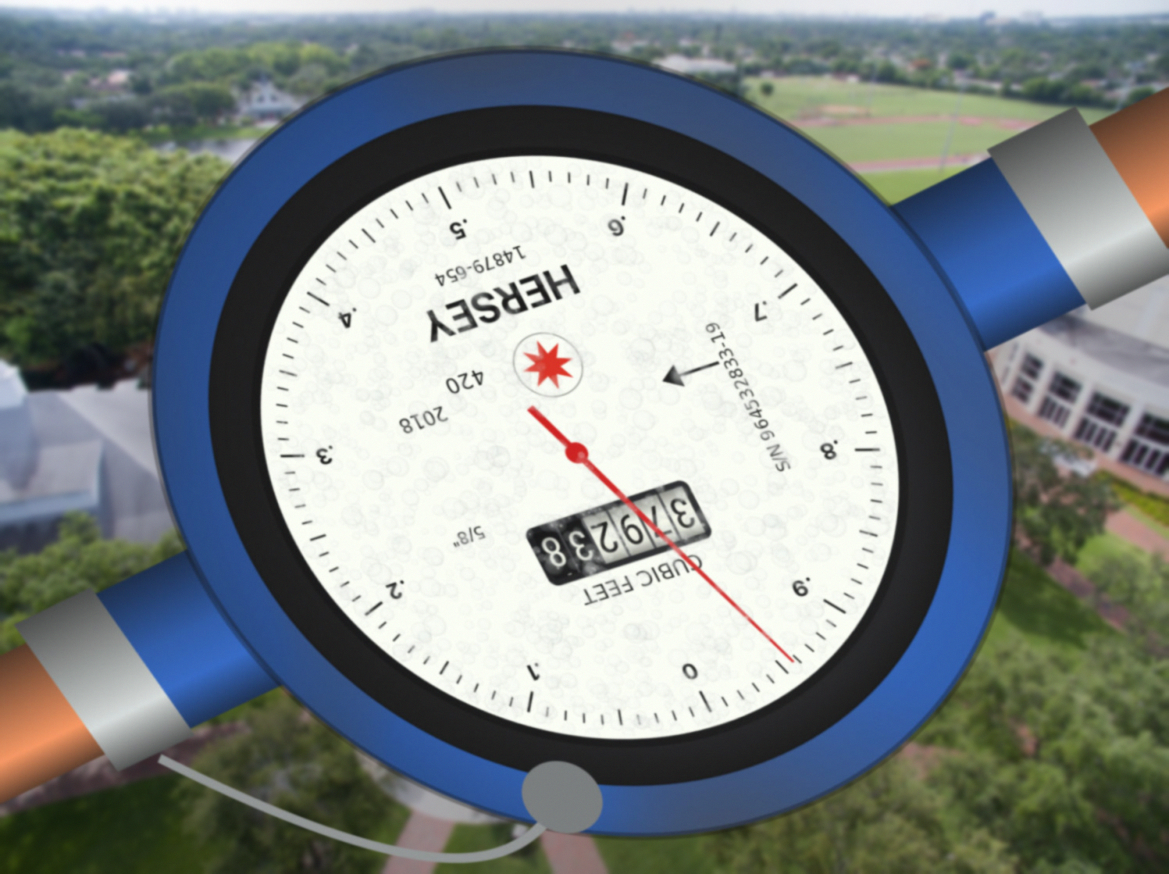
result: 379237.94; ft³
